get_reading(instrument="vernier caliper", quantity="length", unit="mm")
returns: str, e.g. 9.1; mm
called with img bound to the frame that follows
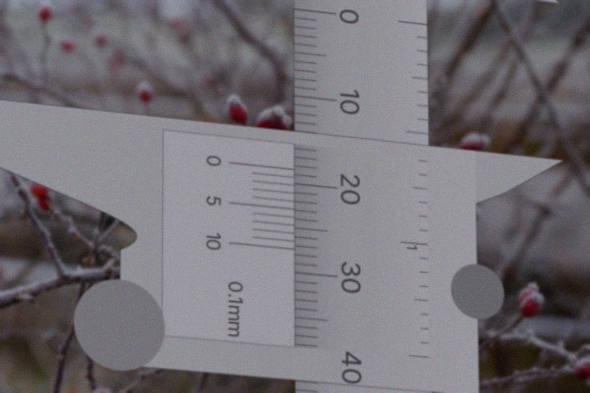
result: 18.4; mm
